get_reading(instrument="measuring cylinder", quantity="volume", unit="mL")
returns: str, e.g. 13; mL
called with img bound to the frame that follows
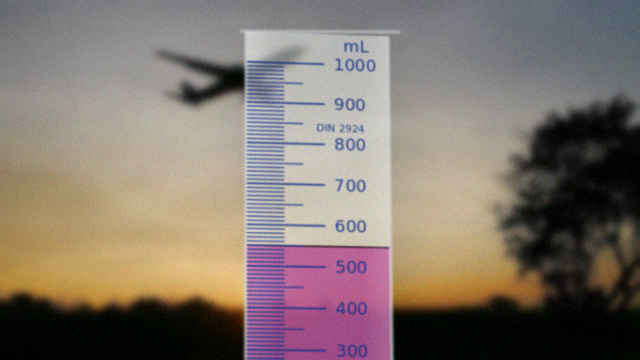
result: 550; mL
